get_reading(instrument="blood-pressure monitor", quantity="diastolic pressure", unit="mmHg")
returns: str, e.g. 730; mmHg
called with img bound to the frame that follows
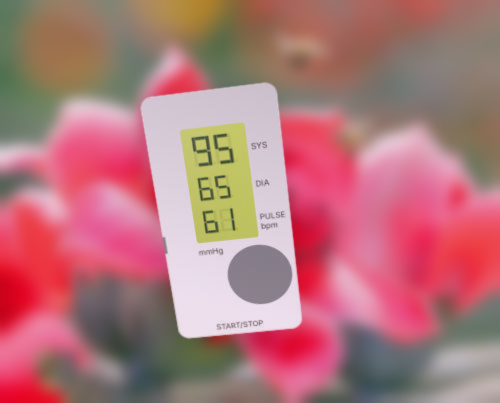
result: 65; mmHg
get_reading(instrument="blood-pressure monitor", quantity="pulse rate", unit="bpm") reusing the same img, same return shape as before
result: 61; bpm
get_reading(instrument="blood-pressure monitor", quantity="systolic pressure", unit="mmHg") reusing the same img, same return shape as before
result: 95; mmHg
